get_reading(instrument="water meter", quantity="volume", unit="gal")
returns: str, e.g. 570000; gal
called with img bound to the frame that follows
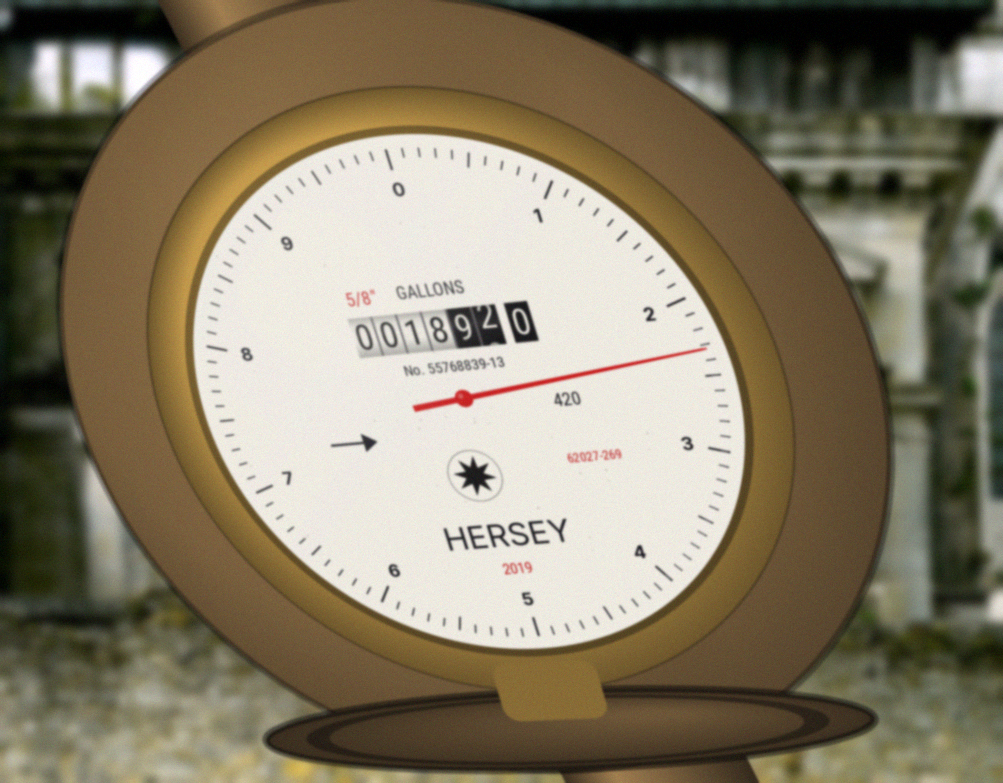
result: 18922.3; gal
